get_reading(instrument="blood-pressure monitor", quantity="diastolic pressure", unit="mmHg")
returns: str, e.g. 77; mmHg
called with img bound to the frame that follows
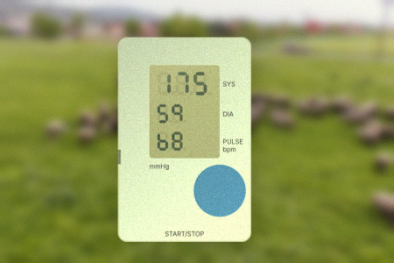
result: 59; mmHg
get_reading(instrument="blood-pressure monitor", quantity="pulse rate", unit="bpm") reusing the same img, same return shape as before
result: 68; bpm
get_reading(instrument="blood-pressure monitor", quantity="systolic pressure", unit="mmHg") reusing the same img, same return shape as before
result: 175; mmHg
